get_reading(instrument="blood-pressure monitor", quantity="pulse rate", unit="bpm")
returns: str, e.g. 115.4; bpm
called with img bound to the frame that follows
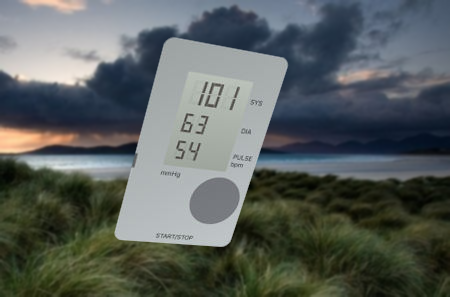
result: 54; bpm
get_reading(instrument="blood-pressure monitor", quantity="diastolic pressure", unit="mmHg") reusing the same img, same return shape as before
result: 63; mmHg
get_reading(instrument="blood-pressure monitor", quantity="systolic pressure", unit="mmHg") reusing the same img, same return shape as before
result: 101; mmHg
